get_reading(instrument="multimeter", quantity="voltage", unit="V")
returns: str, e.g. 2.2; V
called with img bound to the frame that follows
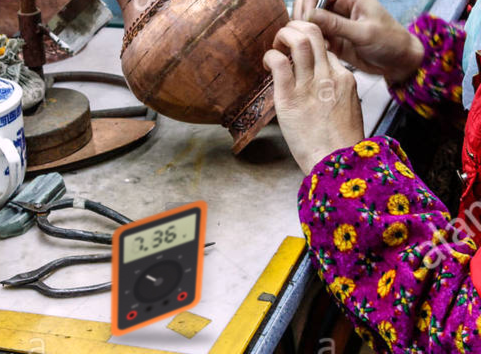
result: 7.36; V
